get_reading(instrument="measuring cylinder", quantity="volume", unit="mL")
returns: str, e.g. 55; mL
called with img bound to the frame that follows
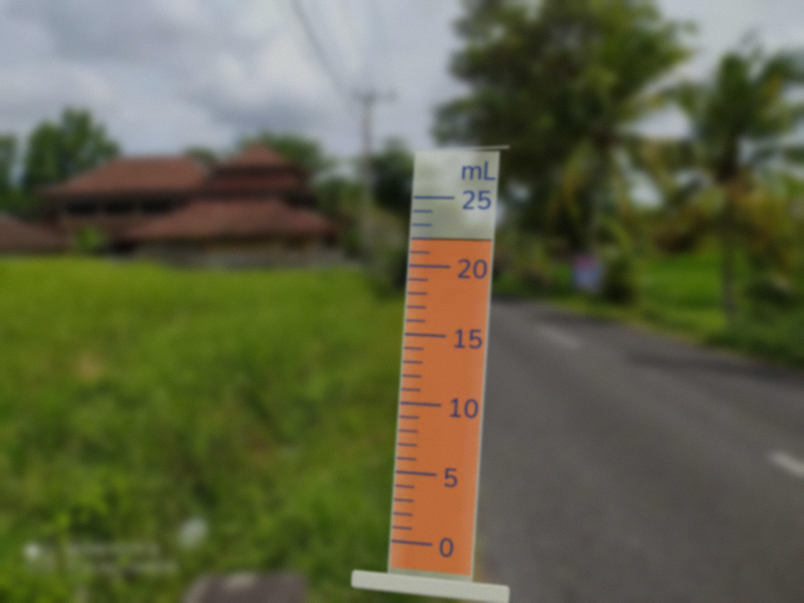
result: 22; mL
